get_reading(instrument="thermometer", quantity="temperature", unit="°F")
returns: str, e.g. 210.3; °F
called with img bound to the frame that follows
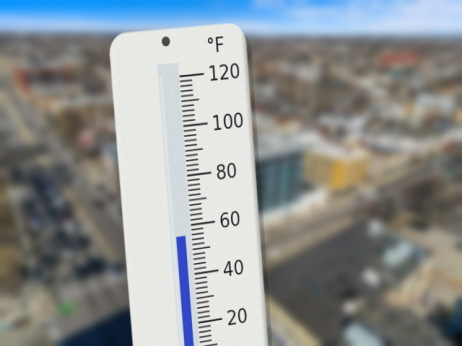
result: 56; °F
